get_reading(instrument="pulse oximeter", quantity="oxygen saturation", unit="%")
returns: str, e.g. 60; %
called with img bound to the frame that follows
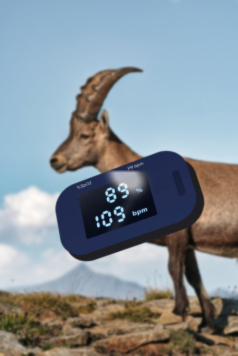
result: 89; %
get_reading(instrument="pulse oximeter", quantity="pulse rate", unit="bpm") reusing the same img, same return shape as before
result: 109; bpm
